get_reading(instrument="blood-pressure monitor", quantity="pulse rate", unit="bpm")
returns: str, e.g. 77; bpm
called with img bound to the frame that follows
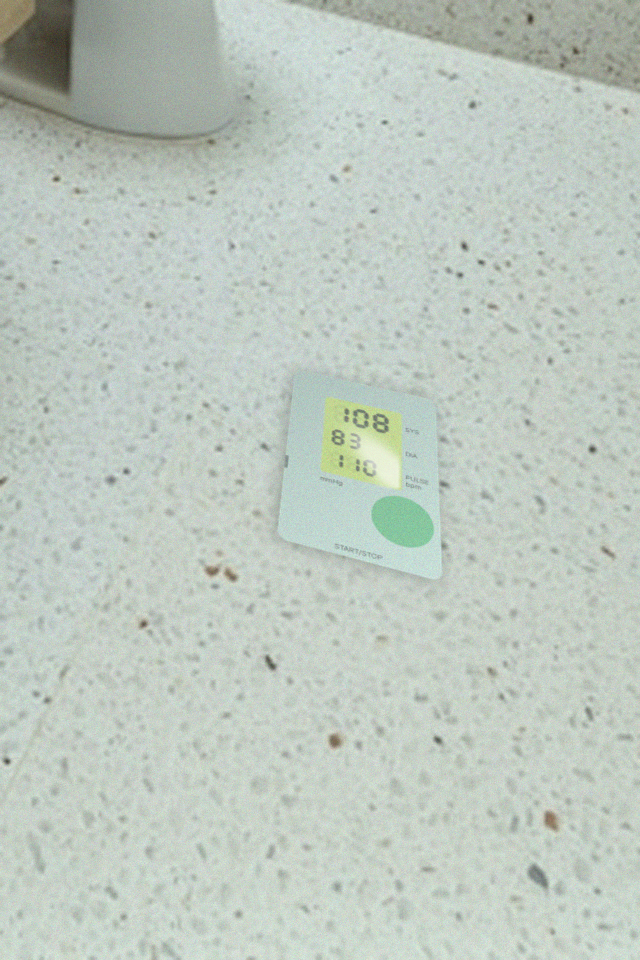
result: 110; bpm
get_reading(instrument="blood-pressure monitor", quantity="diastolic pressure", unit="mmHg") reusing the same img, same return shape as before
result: 83; mmHg
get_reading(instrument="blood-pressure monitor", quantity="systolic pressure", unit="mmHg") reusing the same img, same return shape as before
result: 108; mmHg
